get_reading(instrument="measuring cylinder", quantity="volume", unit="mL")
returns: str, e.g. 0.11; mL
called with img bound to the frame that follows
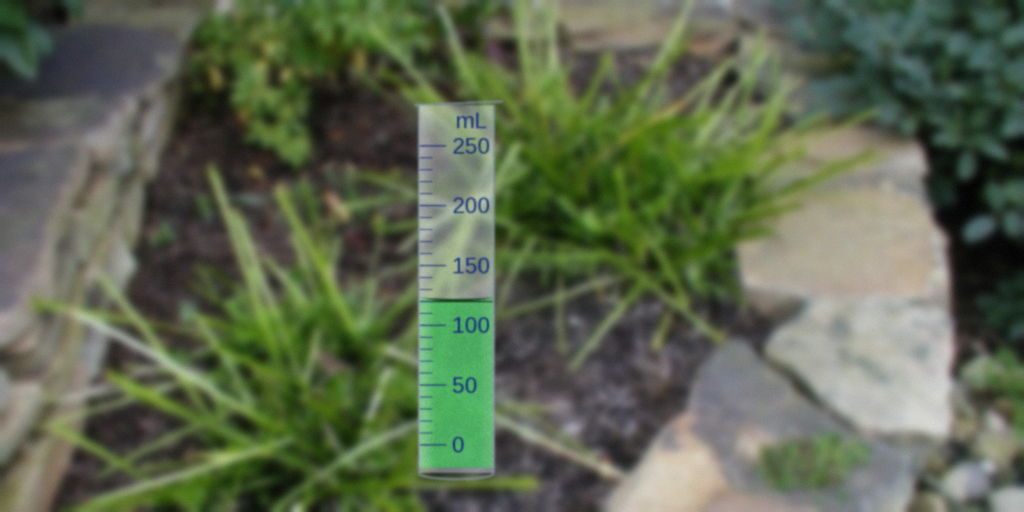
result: 120; mL
